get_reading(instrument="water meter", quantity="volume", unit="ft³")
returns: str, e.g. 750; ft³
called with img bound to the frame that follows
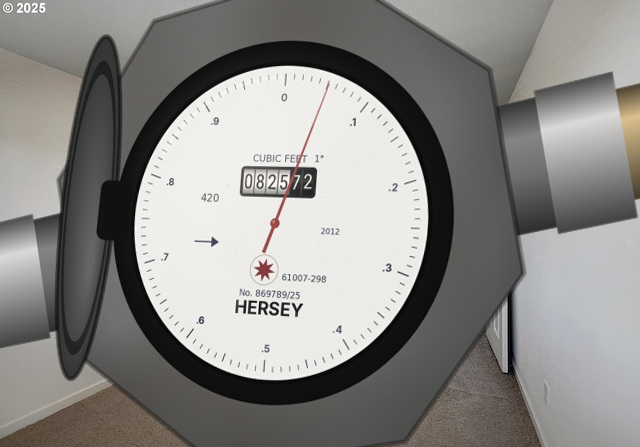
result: 82572.05; ft³
